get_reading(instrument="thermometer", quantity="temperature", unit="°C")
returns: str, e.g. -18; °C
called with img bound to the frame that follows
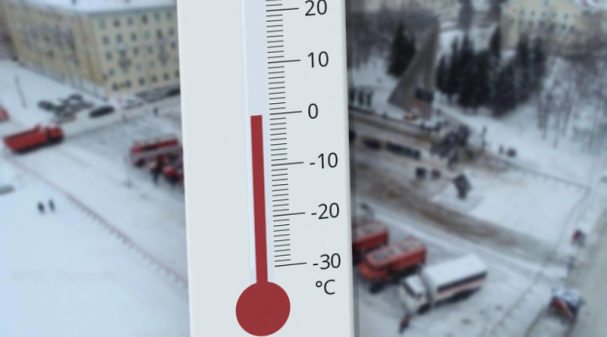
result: 0; °C
